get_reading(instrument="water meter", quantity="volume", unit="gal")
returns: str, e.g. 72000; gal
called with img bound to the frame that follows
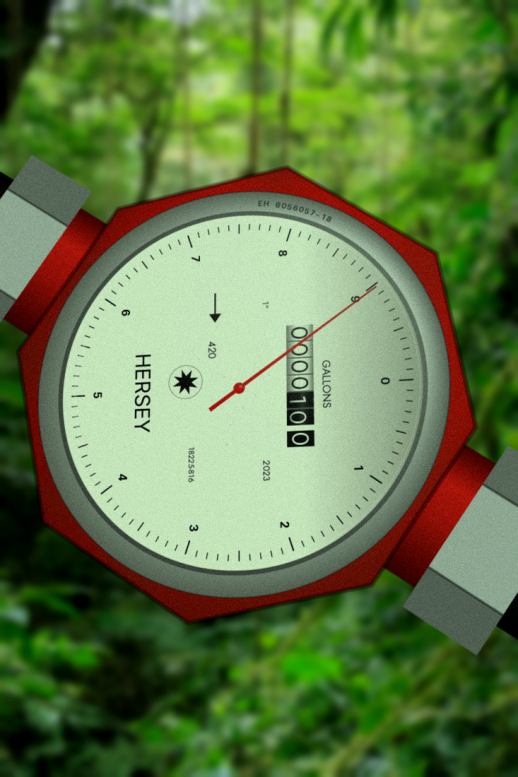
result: 99.0; gal
